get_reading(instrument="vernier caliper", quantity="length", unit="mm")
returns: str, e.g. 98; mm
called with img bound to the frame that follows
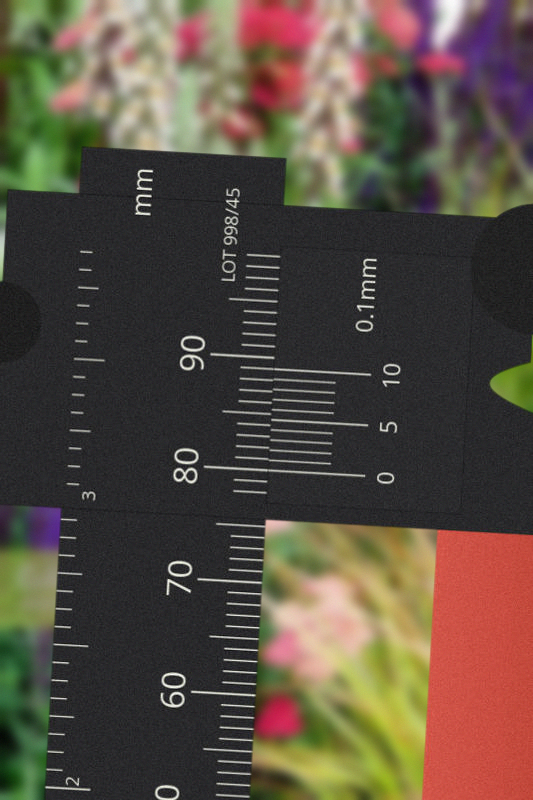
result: 80.0; mm
